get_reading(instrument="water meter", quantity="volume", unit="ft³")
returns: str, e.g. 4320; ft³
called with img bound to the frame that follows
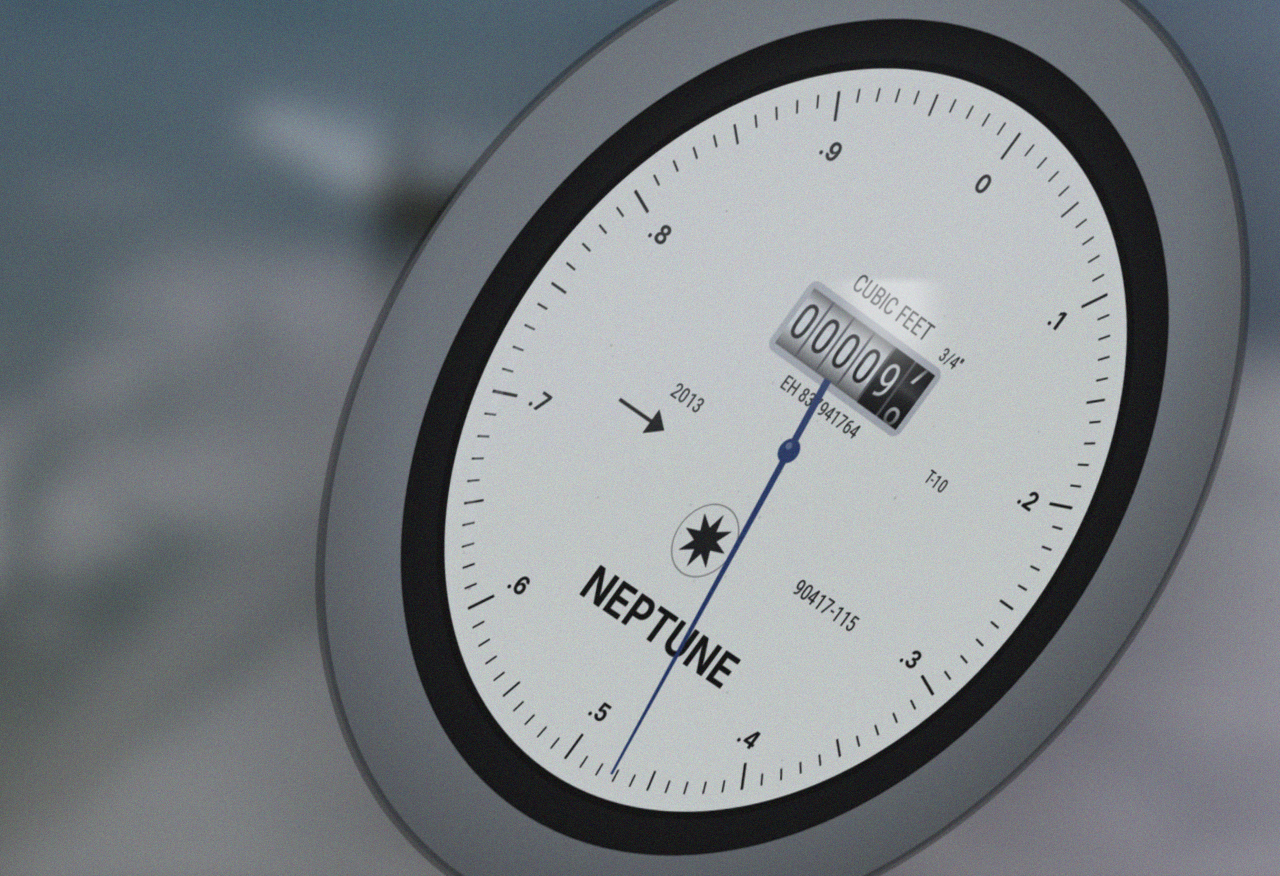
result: 97.47; ft³
